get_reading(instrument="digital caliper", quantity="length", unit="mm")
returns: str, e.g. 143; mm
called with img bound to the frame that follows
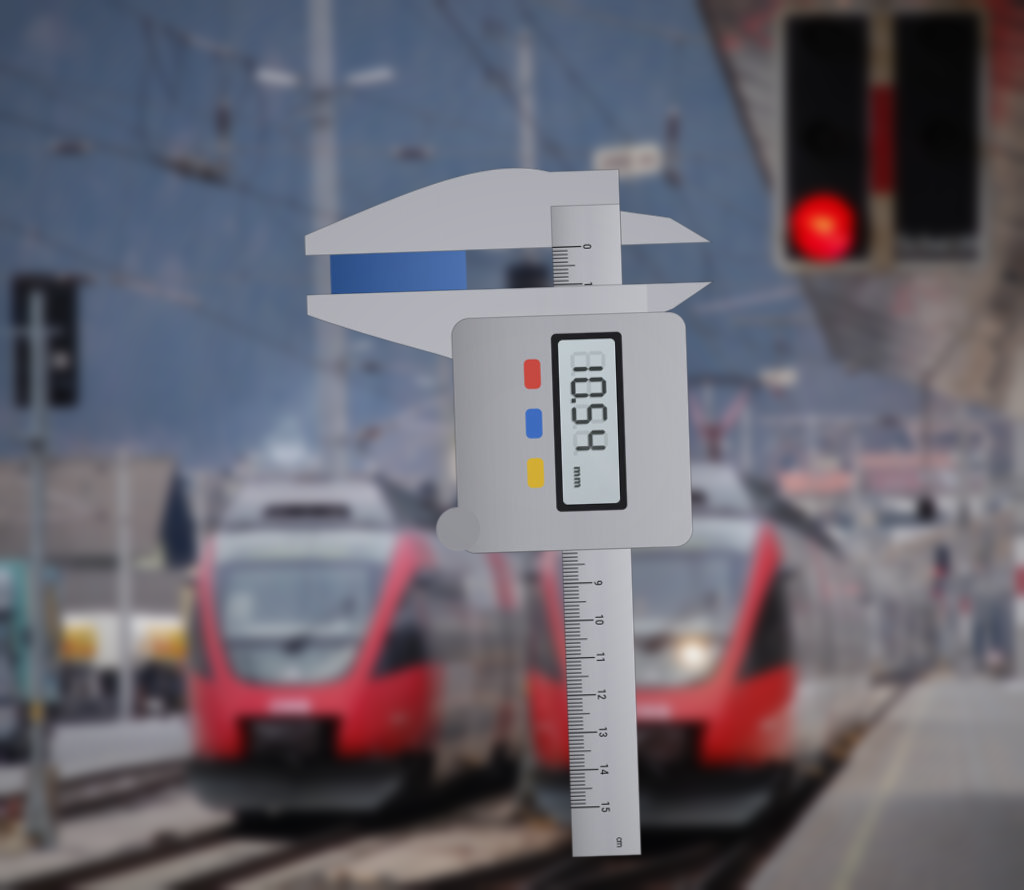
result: 10.54; mm
